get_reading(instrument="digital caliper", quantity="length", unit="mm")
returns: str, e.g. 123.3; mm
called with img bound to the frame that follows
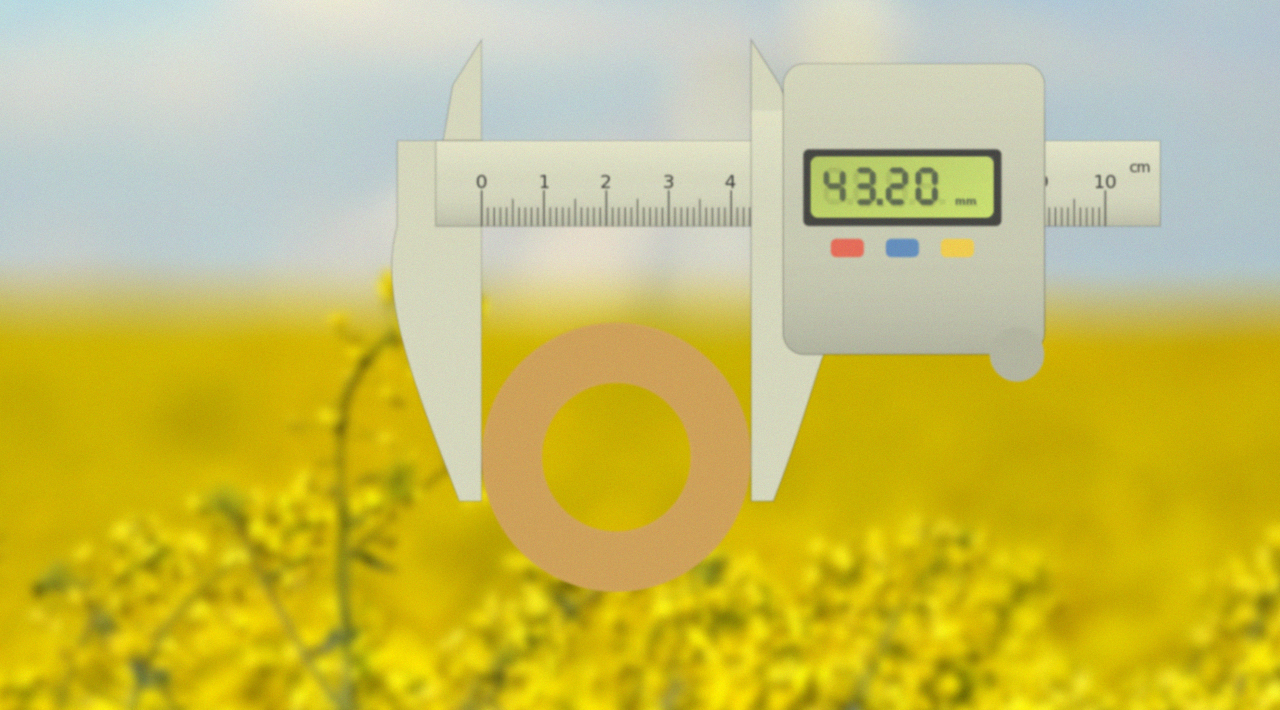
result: 43.20; mm
